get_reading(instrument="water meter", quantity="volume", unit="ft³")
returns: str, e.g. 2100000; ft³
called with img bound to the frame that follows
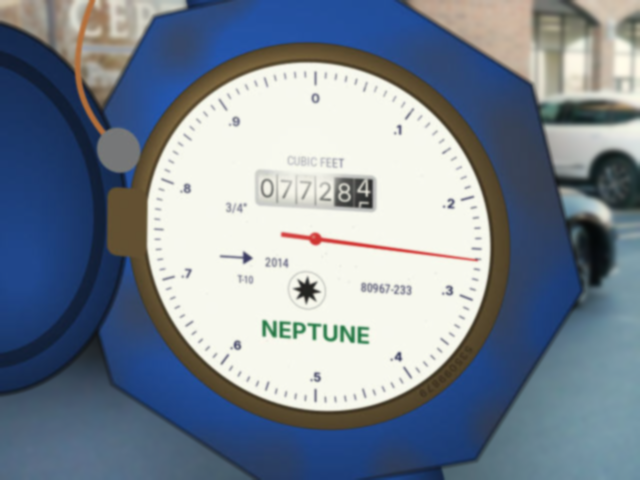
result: 77284.26; ft³
